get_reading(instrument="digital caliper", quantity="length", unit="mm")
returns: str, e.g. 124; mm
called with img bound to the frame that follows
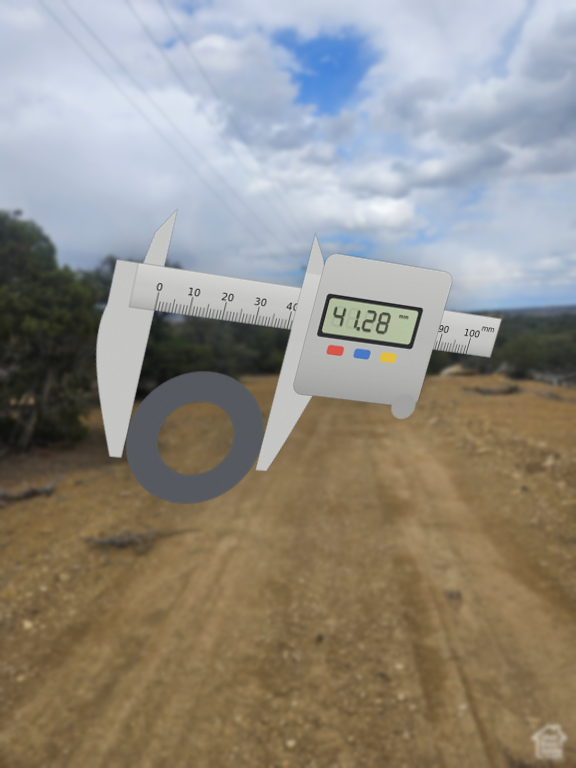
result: 41.28; mm
